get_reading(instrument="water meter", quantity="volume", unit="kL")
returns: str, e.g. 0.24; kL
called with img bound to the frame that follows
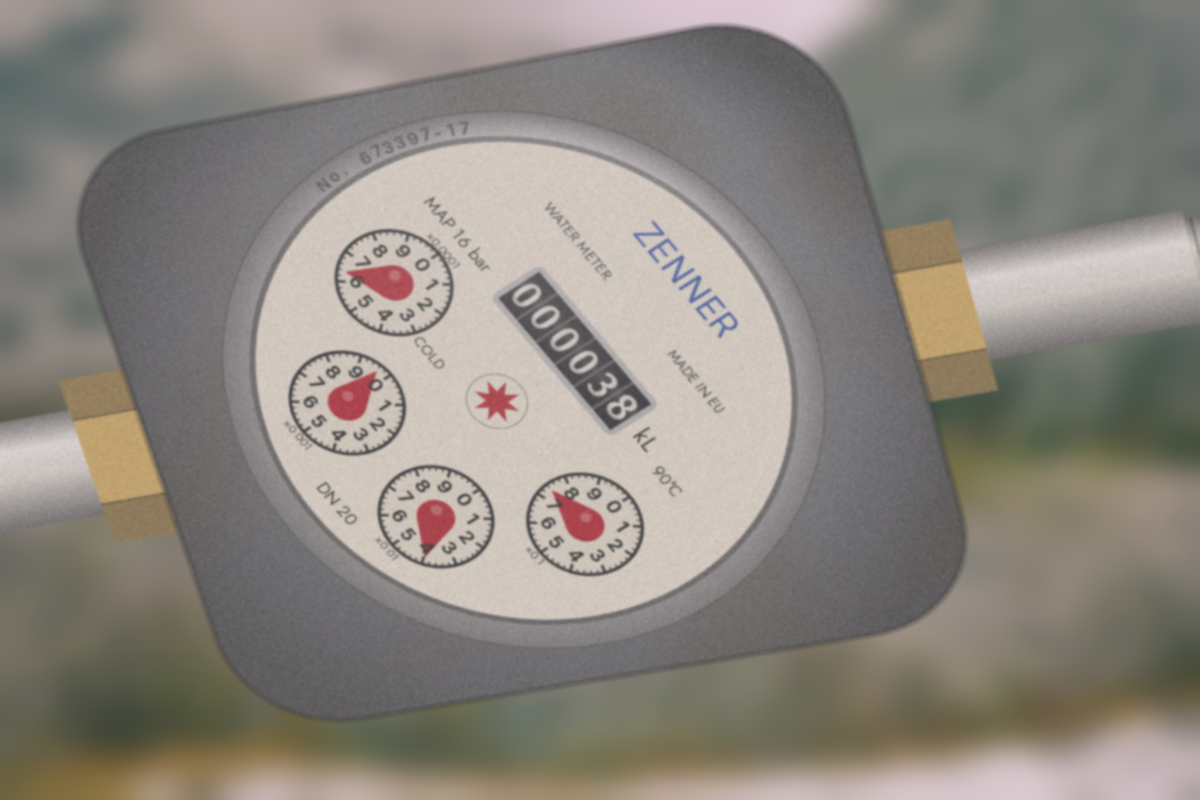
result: 38.7396; kL
